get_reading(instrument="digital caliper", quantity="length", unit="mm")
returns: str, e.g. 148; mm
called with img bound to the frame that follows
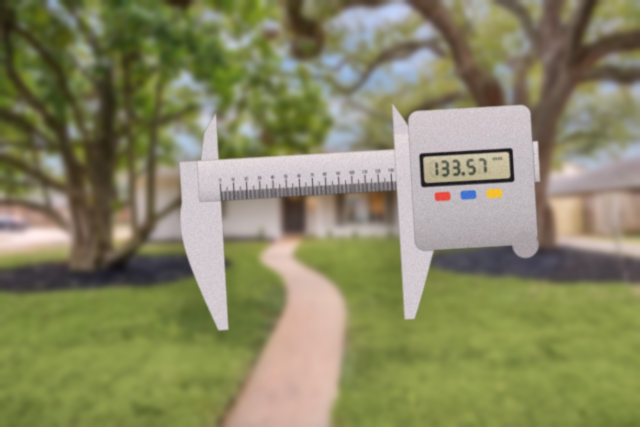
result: 133.57; mm
